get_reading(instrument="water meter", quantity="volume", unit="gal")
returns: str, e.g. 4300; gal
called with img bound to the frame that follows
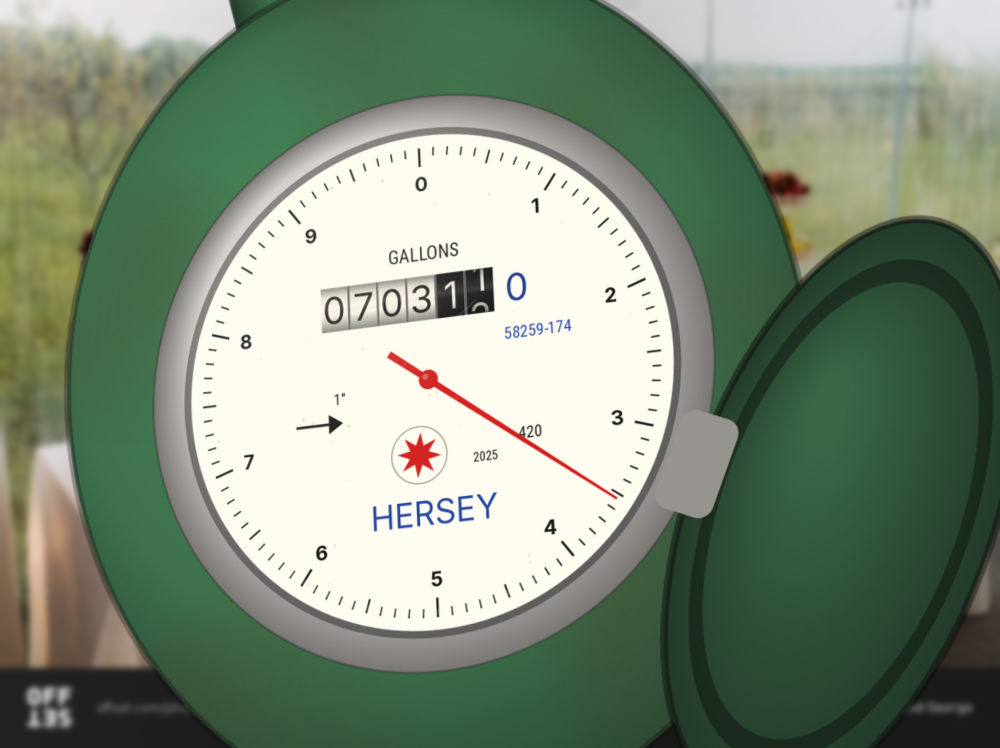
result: 703113.5; gal
